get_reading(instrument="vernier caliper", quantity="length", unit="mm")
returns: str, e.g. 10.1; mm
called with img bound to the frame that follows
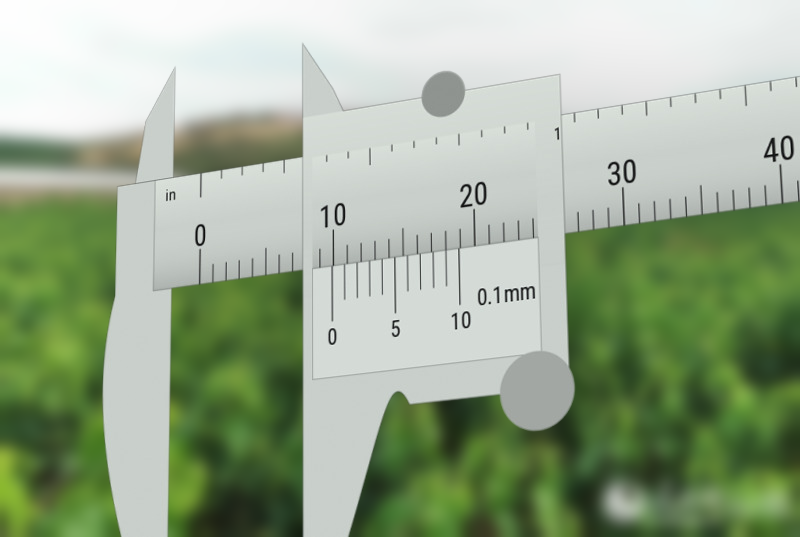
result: 9.9; mm
